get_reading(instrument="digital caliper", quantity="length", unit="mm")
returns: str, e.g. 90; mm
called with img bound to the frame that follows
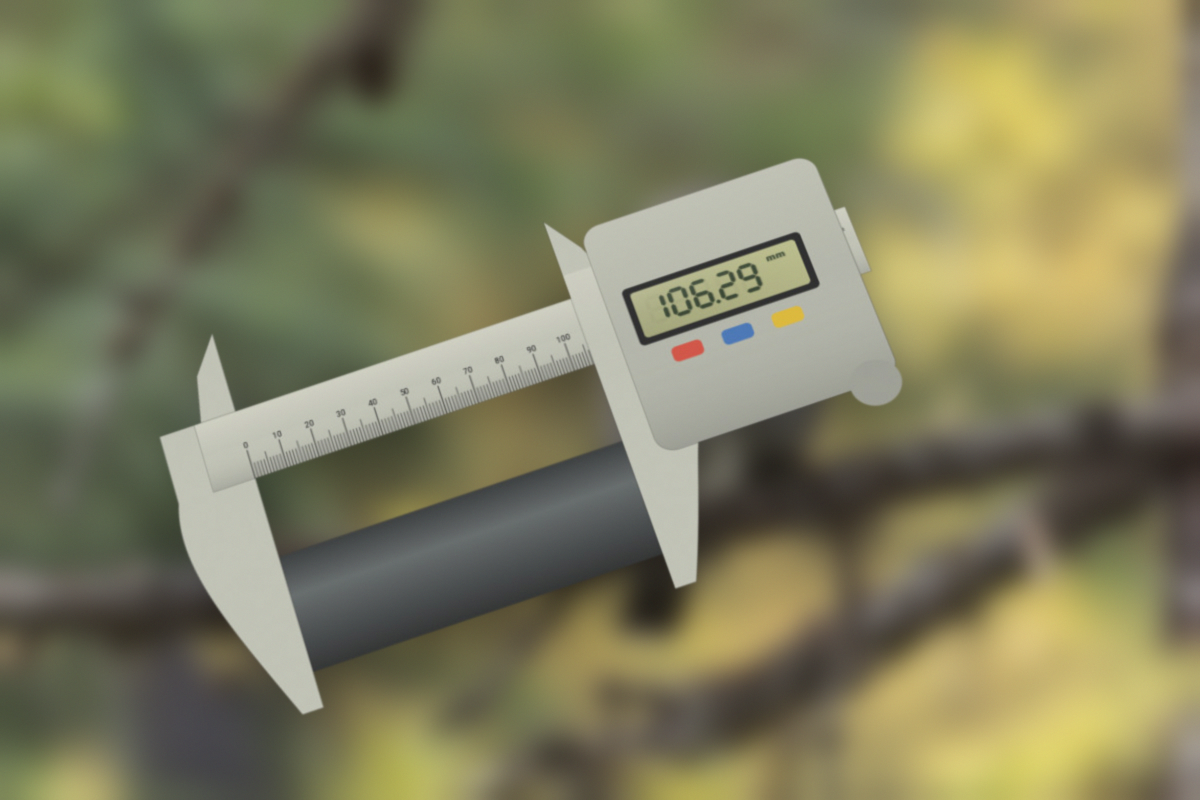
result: 106.29; mm
